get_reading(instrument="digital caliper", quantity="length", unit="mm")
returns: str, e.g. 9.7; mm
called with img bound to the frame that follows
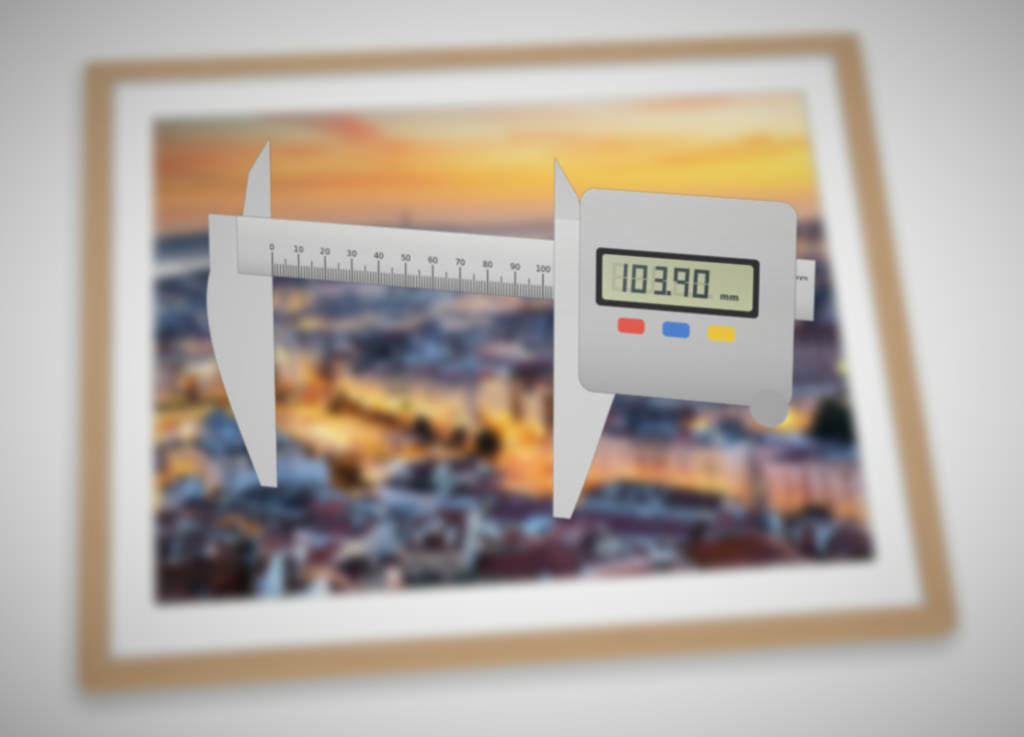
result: 103.90; mm
